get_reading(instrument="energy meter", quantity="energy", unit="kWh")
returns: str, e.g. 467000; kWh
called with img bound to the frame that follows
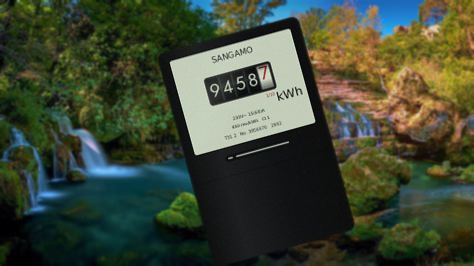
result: 9458.7; kWh
